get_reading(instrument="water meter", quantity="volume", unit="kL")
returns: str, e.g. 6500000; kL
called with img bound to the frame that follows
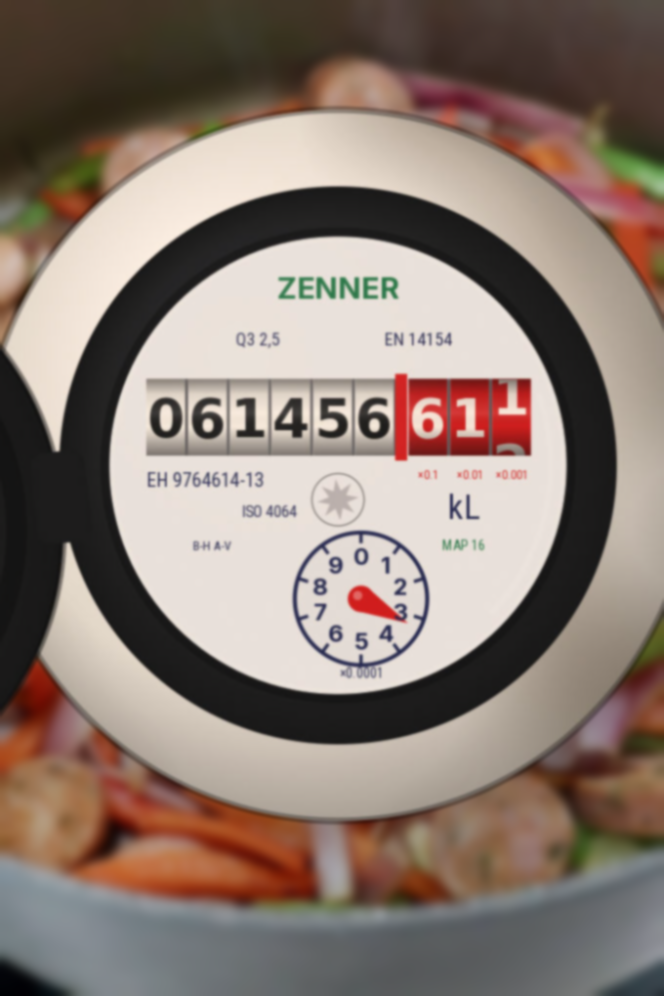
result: 61456.6113; kL
